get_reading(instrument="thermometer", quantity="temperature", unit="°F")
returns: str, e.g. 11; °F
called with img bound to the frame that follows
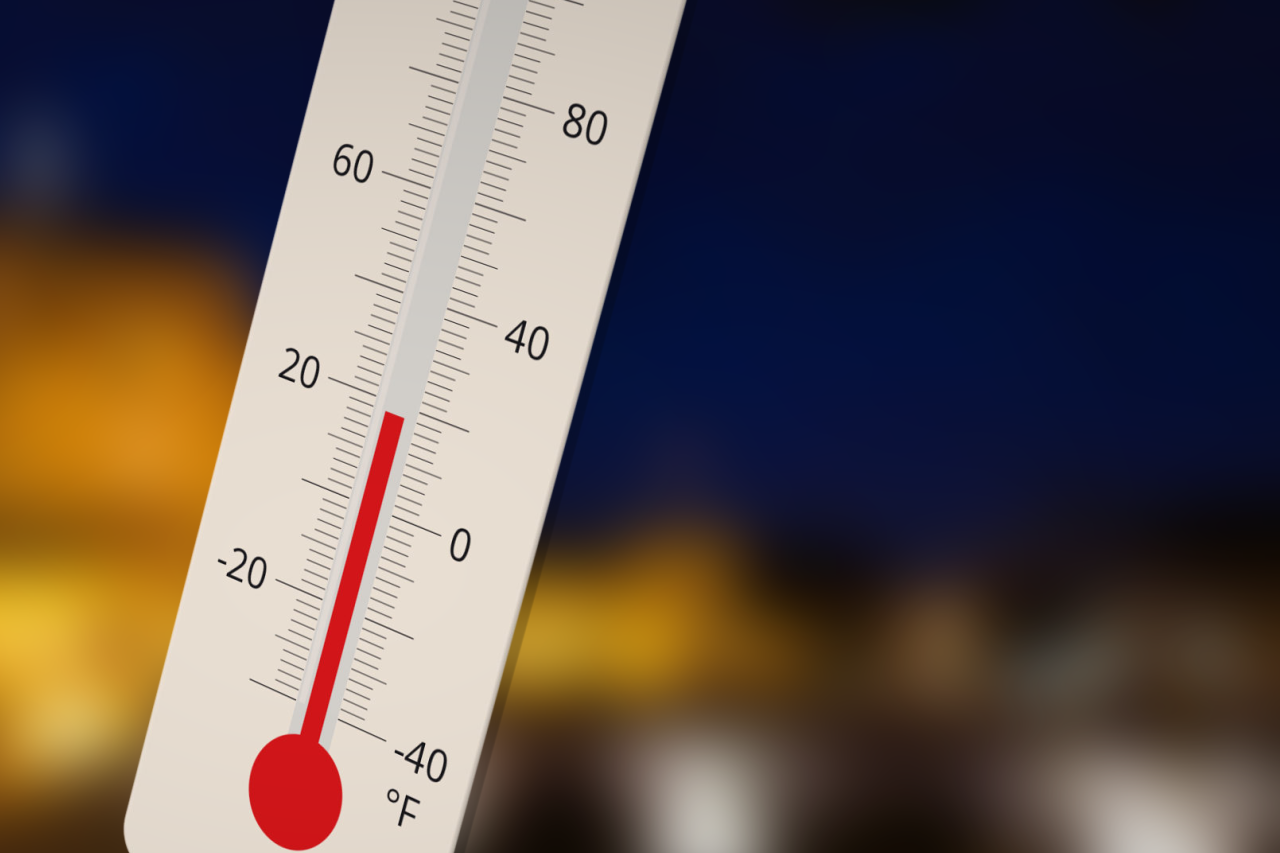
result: 18; °F
